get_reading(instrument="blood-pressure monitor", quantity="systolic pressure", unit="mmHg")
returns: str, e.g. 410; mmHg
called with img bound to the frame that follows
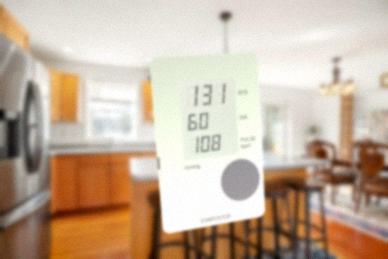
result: 131; mmHg
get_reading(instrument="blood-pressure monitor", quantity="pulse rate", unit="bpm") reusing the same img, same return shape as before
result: 108; bpm
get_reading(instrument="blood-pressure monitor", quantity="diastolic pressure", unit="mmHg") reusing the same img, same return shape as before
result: 60; mmHg
